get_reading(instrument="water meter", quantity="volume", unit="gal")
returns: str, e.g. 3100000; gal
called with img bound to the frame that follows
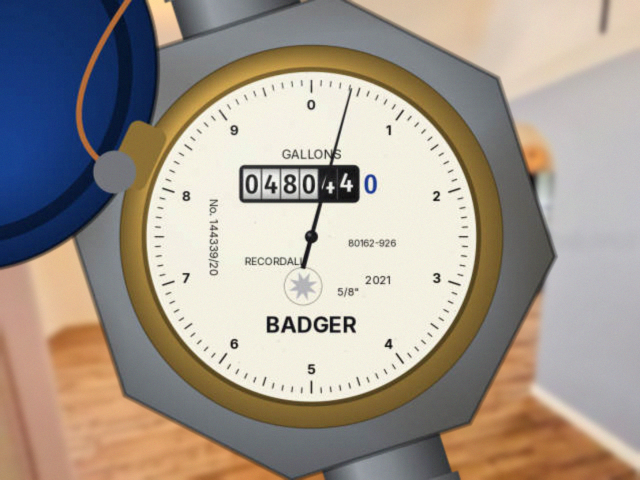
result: 480440.4; gal
